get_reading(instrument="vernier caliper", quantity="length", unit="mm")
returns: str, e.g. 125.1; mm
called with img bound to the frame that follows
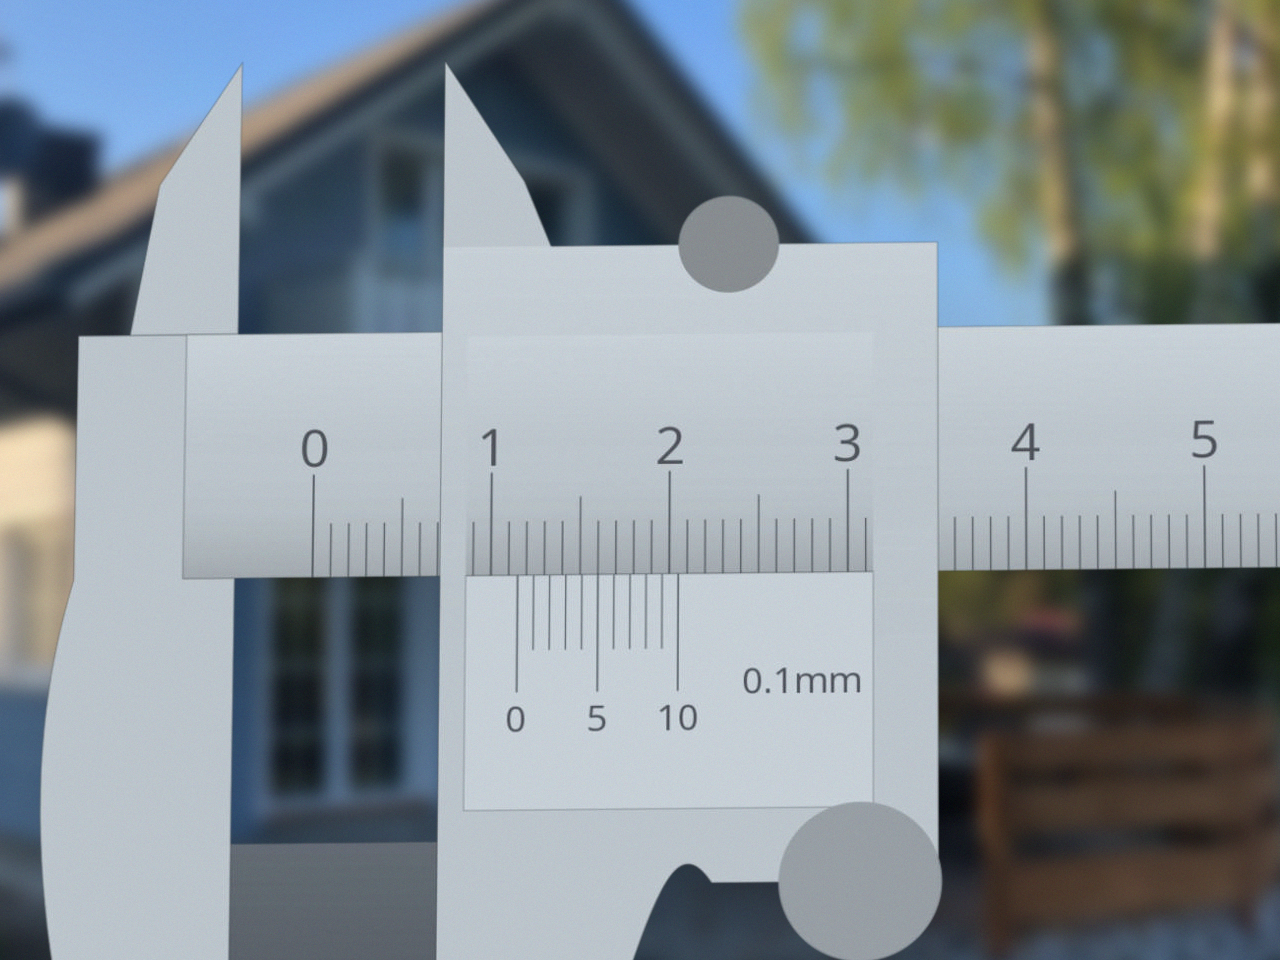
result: 11.5; mm
